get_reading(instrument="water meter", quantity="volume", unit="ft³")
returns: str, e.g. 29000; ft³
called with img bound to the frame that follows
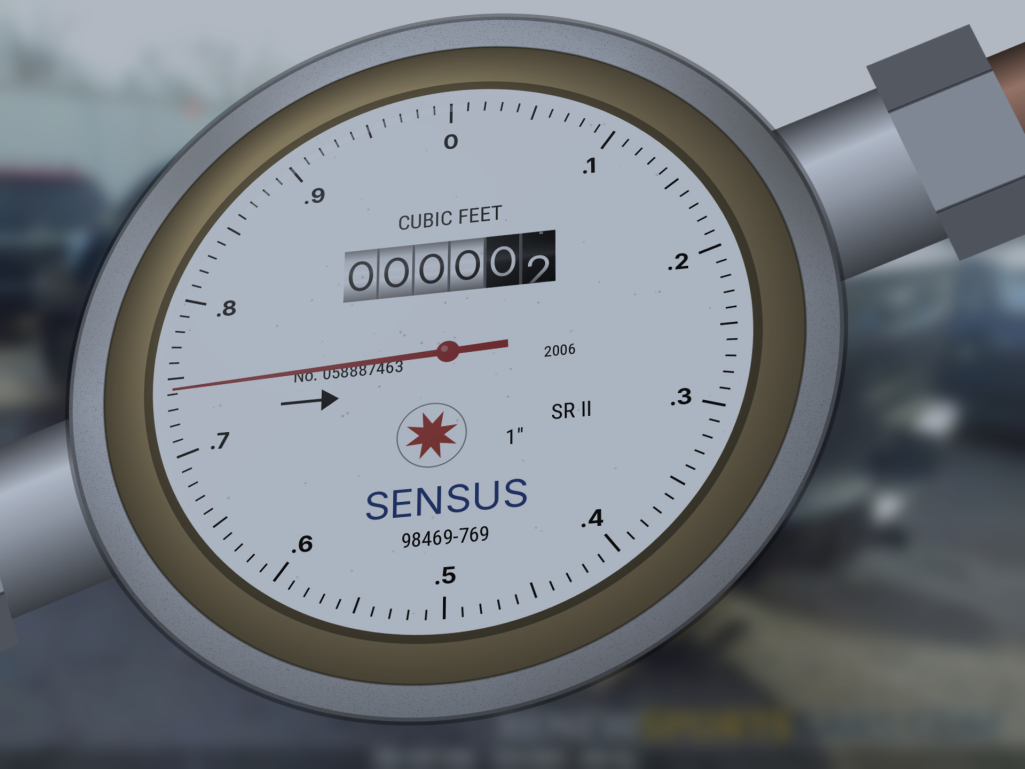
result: 1.74; ft³
